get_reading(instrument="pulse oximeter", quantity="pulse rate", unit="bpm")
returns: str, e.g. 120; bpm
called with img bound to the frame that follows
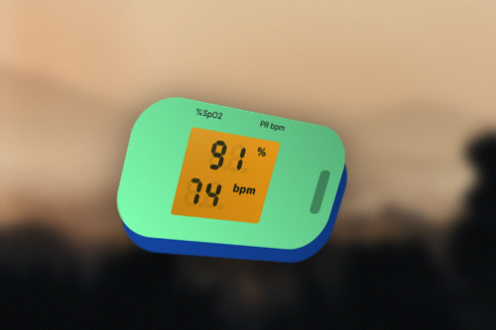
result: 74; bpm
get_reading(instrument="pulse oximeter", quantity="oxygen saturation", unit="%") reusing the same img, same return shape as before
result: 91; %
